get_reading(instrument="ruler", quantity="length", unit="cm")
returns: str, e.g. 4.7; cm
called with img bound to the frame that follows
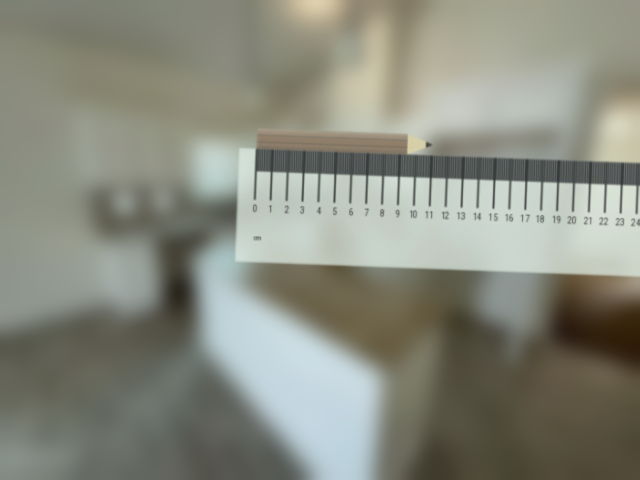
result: 11; cm
